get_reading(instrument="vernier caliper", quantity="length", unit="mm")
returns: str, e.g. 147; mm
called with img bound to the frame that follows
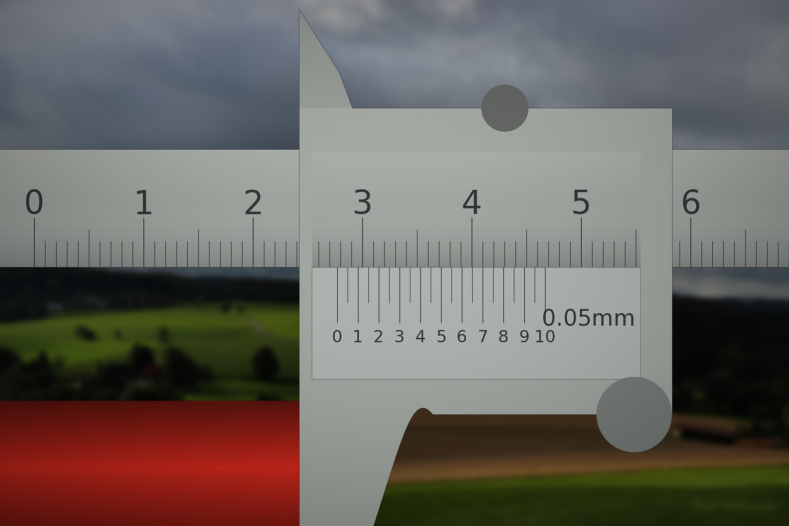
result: 27.7; mm
